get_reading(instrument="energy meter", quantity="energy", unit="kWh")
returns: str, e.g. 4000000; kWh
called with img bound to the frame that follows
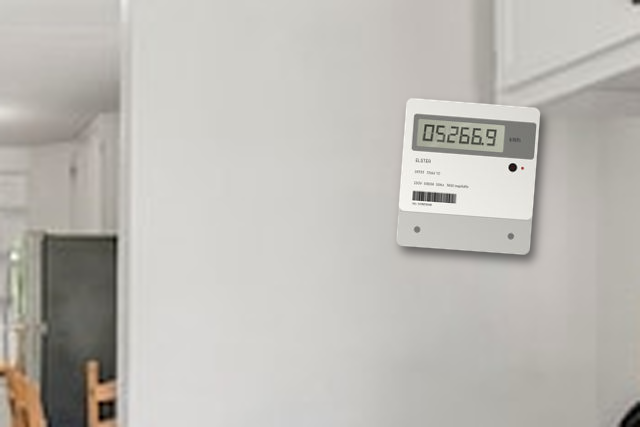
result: 5266.9; kWh
